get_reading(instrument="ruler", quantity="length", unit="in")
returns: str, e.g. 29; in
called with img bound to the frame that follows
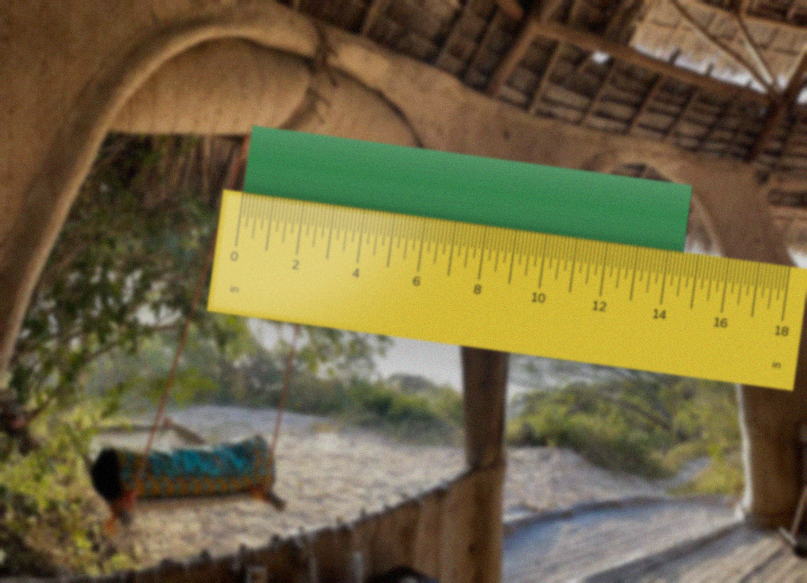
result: 14.5; in
